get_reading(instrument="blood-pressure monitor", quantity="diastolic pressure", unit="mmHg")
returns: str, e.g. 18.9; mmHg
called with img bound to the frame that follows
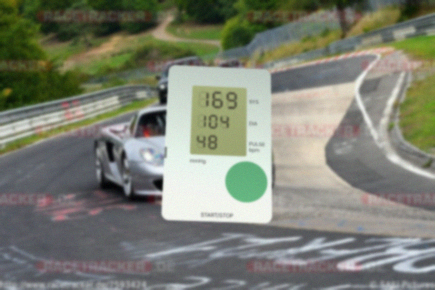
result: 104; mmHg
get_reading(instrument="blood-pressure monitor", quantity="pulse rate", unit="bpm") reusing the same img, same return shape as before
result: 48; bpm
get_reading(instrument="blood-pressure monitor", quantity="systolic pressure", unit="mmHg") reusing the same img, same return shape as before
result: 169; mmHg
